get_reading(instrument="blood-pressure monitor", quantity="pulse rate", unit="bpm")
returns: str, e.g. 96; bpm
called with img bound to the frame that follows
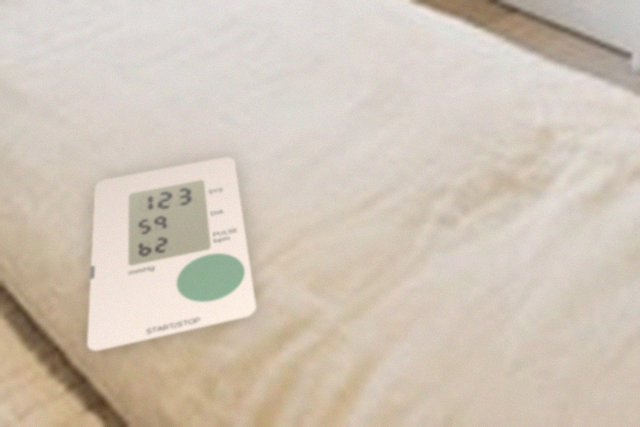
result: 62; bpm
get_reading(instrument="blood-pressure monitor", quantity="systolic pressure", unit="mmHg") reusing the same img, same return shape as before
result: 123; mmHg
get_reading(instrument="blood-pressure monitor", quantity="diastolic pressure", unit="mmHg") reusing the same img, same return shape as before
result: 59; mmHg
